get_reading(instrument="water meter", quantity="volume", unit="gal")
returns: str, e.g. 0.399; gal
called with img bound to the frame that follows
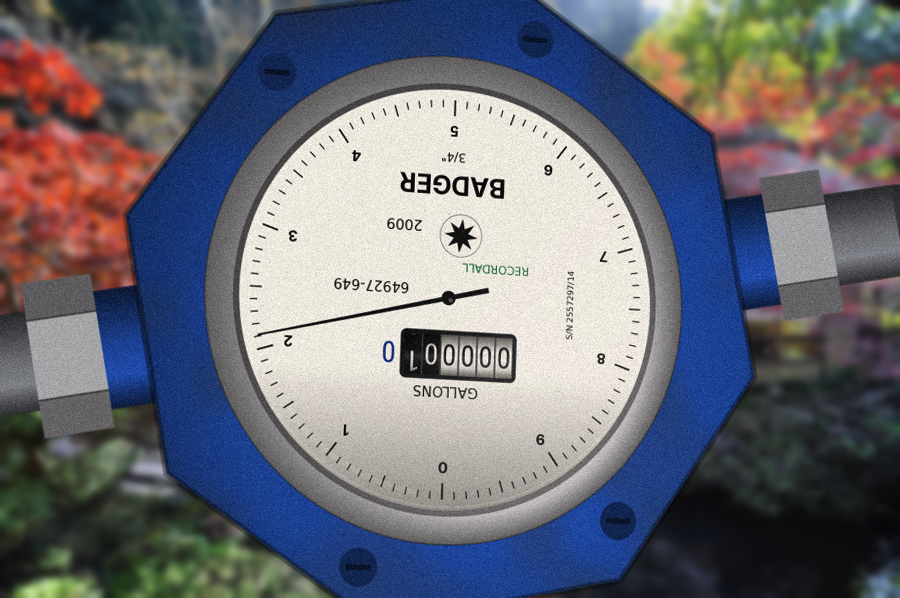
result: 12.1; gal
